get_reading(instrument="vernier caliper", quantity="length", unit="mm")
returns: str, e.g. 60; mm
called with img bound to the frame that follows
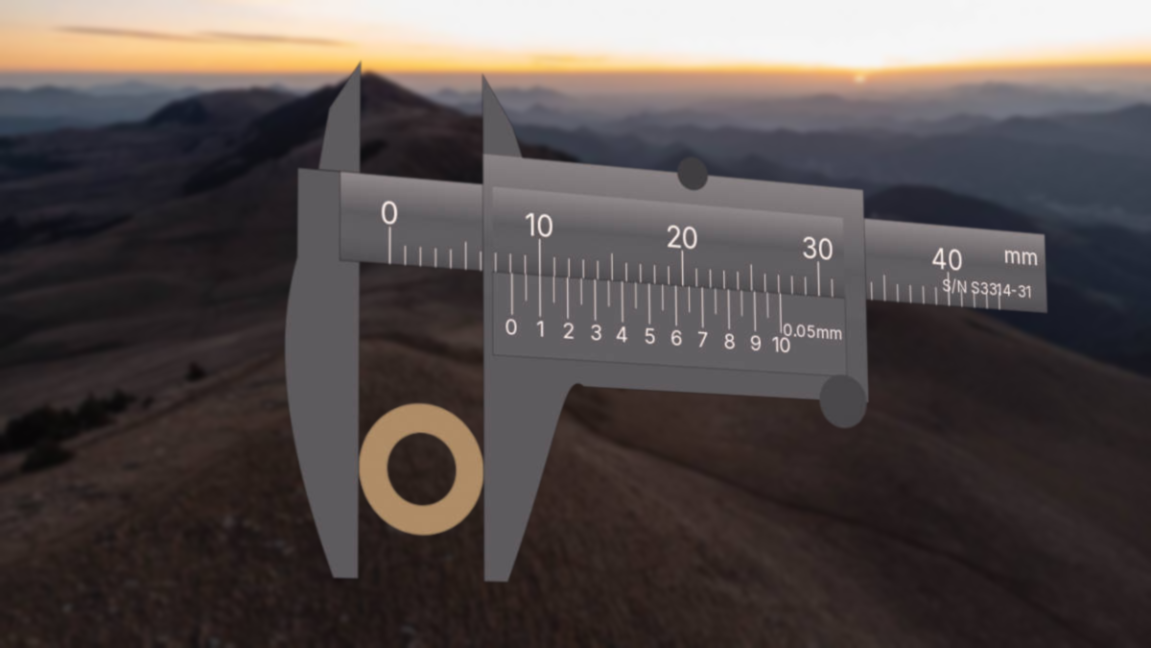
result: 8.1; mm
